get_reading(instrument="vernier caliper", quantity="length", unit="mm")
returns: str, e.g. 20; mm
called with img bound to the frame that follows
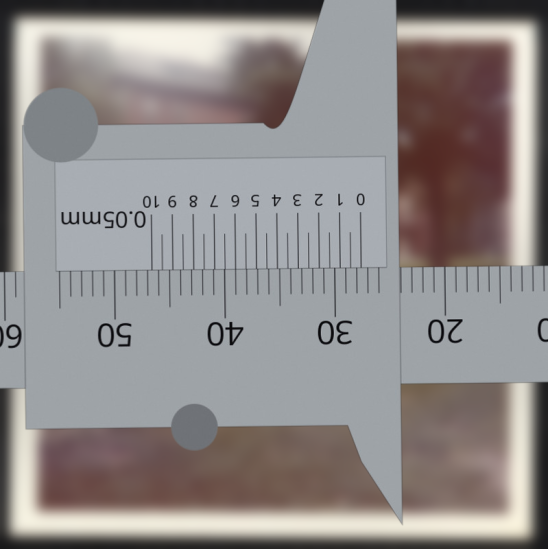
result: 27.6; mm
